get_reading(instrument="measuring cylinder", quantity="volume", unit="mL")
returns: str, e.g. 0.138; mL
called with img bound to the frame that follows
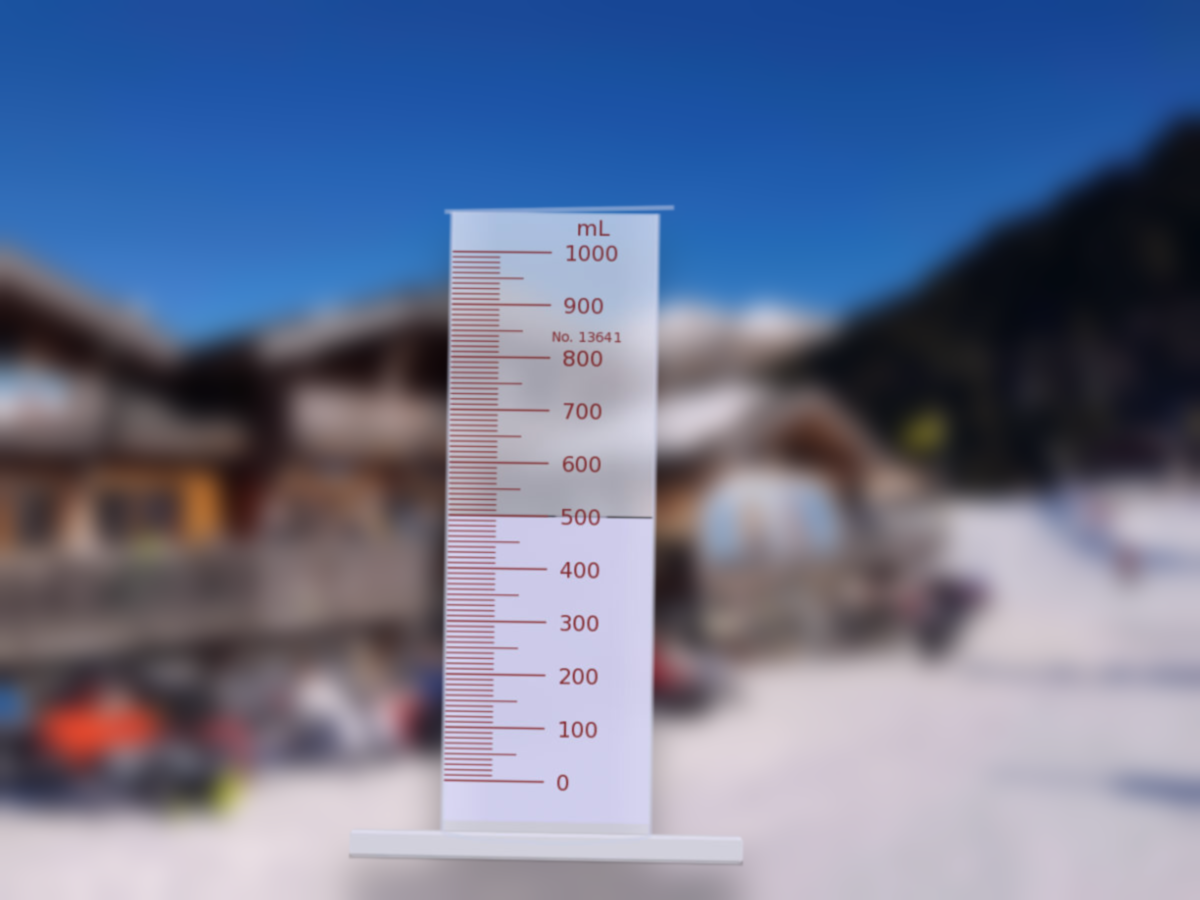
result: 500; mL
